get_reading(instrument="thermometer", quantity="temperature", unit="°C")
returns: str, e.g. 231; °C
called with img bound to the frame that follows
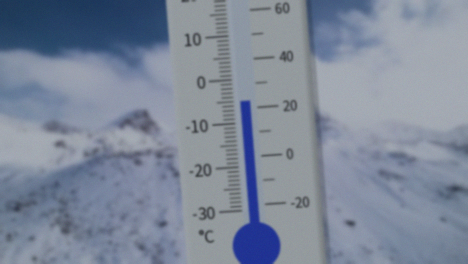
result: -5; °C
